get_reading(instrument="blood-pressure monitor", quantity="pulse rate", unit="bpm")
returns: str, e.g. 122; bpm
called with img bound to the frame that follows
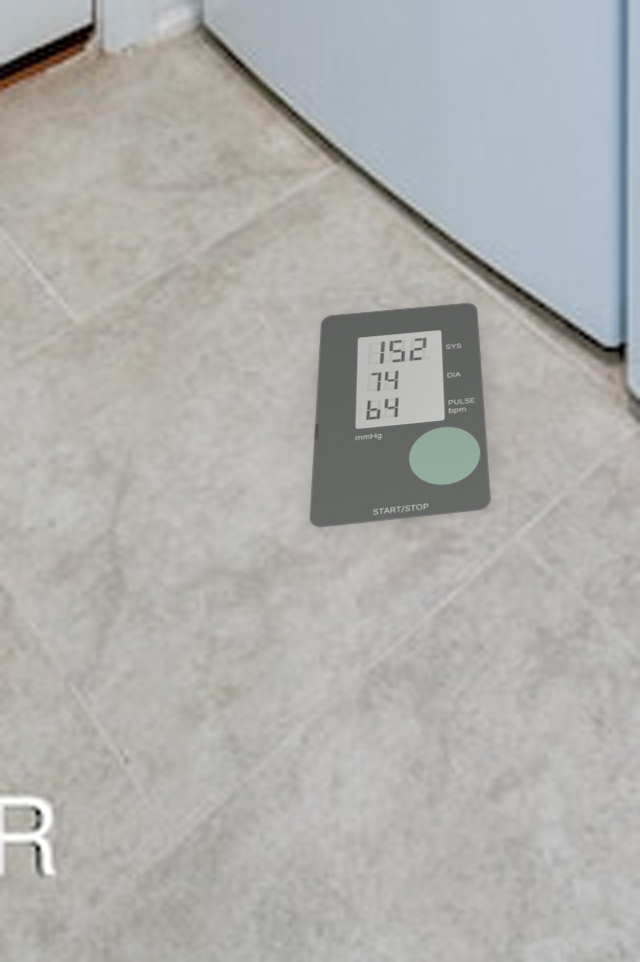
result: 64; bpm
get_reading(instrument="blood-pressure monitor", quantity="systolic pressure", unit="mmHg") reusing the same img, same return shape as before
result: 152; mmHg
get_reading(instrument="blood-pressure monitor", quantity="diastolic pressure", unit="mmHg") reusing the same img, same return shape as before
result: 74; mmHg
